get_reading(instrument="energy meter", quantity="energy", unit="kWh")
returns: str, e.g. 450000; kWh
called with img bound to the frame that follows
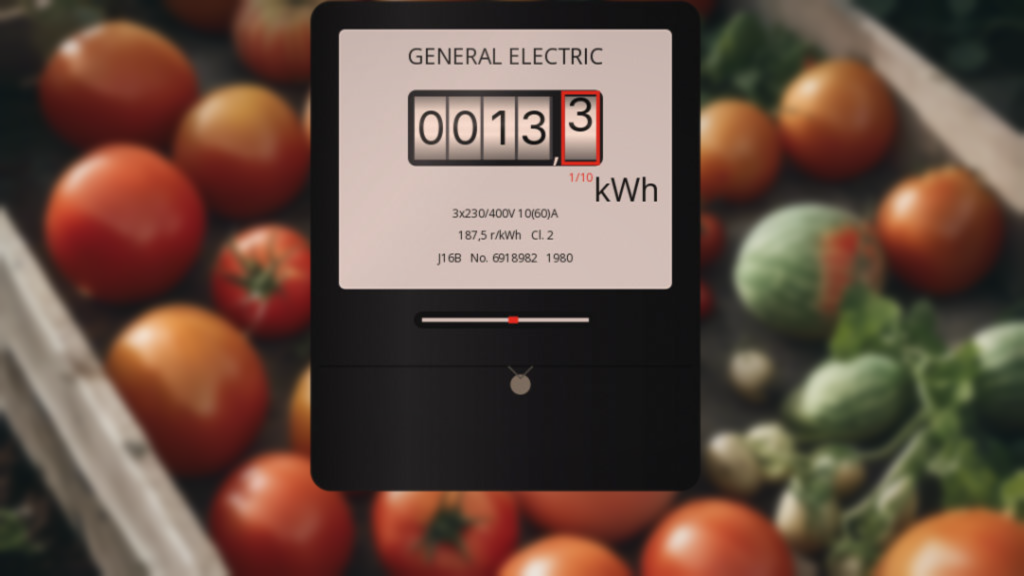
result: 13.3; kWh
